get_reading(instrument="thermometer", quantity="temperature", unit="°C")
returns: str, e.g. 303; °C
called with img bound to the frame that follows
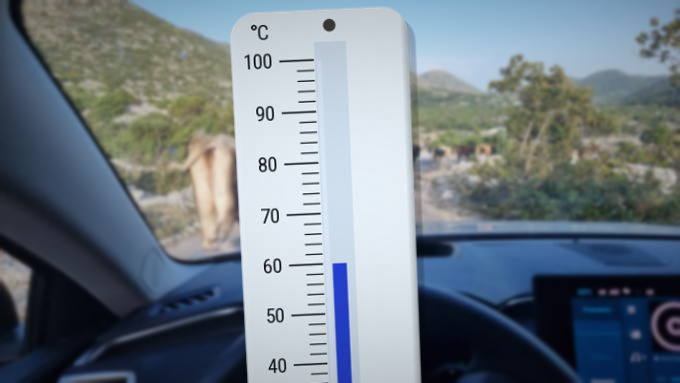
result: 60; °C
